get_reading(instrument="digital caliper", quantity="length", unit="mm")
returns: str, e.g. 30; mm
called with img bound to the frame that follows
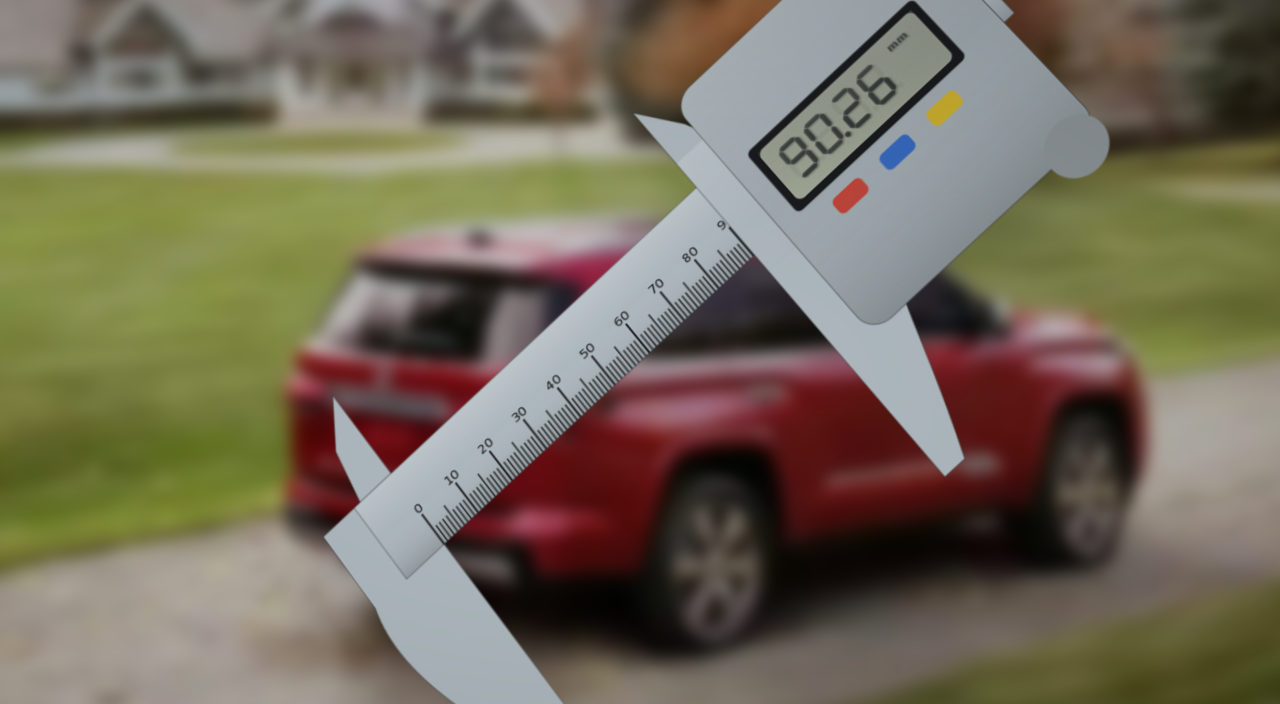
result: 90.26; mm
